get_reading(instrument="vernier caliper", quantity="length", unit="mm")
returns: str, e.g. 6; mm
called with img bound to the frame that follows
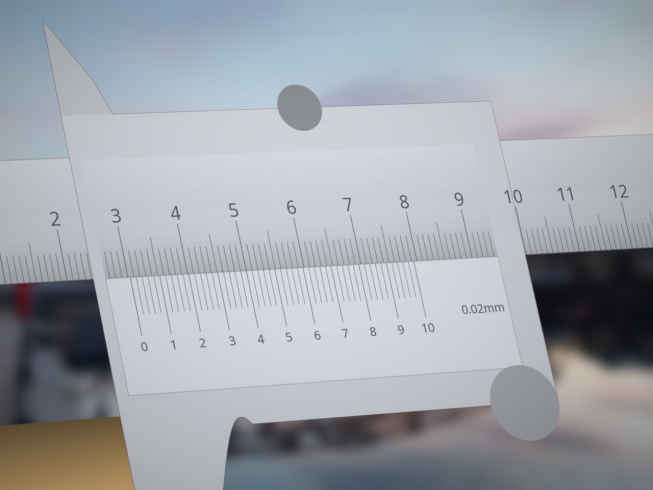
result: 30.4; mm
